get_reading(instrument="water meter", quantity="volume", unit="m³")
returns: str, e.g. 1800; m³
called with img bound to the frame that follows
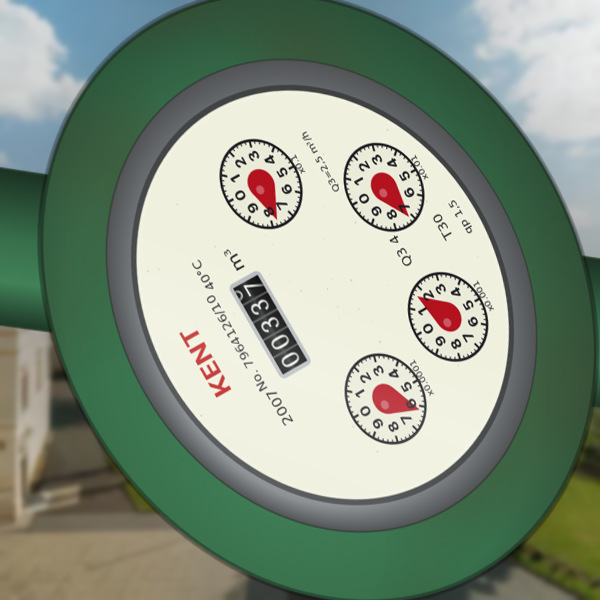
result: 336.7716; m³
